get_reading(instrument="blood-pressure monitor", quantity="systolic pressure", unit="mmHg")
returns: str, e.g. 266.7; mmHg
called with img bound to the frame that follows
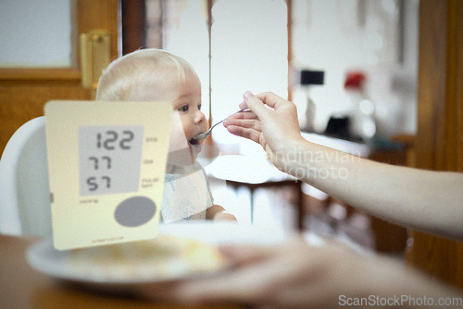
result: 122; mmHg
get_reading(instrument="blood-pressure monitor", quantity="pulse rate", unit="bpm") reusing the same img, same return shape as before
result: 57; bpm
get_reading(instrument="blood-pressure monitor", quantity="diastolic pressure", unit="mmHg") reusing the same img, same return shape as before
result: 77; mmHg
